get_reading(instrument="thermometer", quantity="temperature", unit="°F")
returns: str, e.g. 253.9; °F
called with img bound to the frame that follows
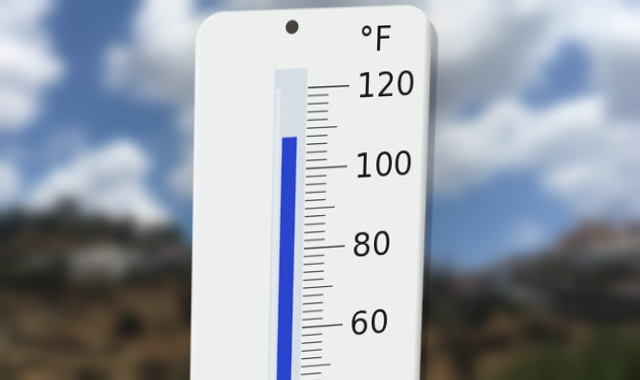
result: 108; °F
